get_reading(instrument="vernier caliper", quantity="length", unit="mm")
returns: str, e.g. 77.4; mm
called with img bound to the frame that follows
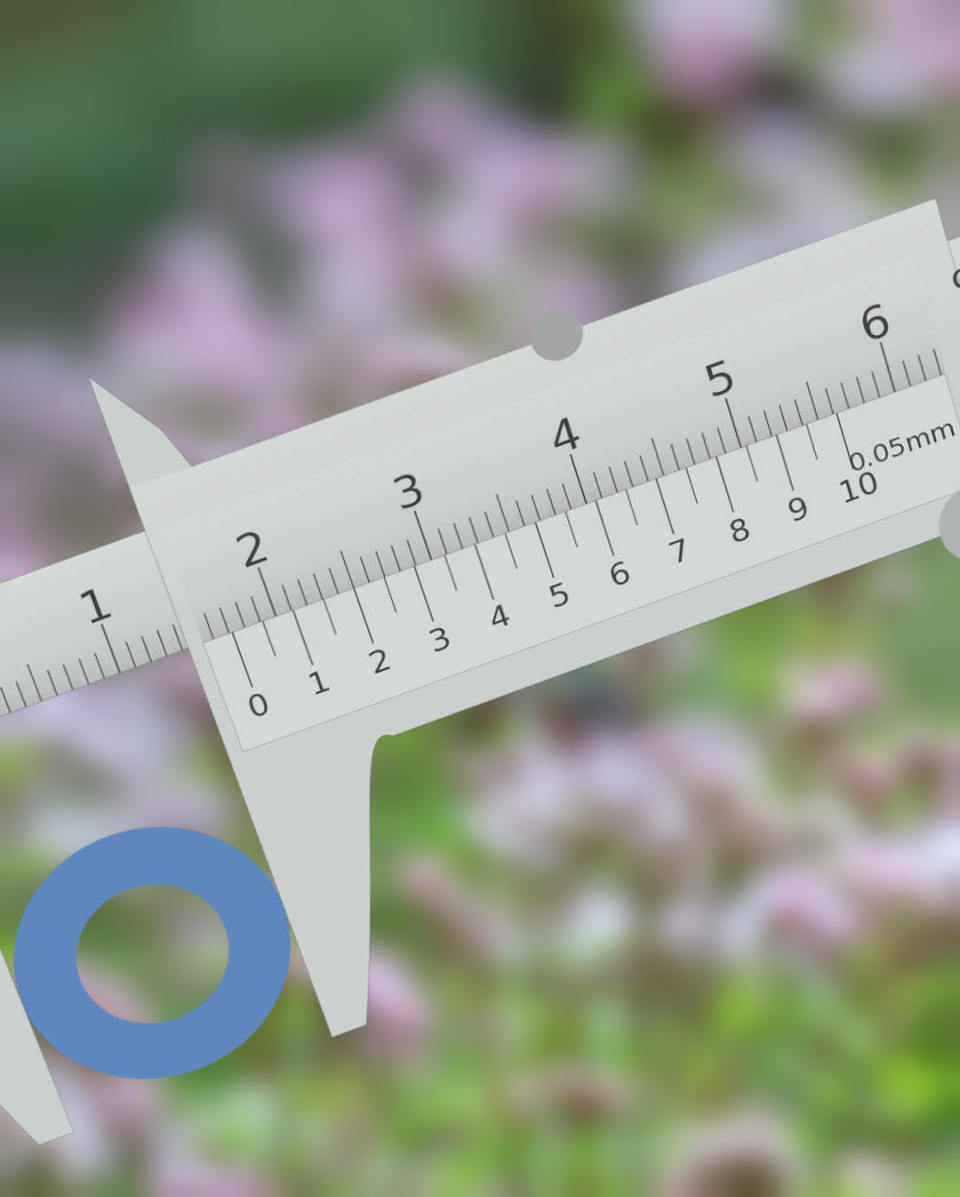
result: 17.2; mm
